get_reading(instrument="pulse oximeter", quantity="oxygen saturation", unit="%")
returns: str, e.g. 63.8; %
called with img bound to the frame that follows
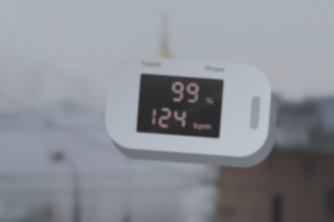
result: 99; %
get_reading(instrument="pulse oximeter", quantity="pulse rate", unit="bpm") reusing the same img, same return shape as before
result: 124; bpm
